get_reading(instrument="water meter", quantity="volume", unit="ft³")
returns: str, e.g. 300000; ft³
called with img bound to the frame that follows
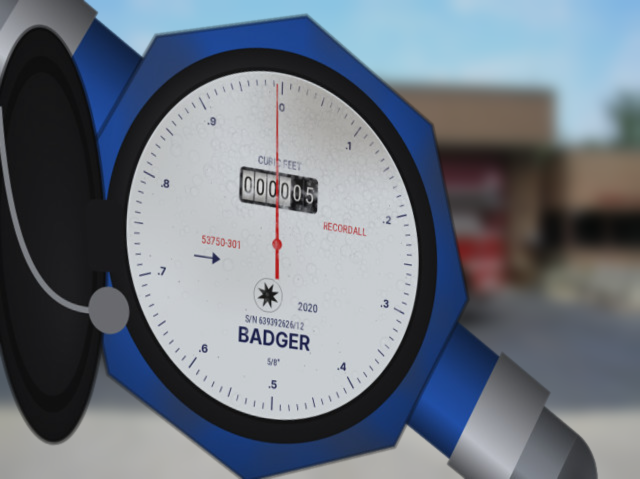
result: 4.99; ft³
